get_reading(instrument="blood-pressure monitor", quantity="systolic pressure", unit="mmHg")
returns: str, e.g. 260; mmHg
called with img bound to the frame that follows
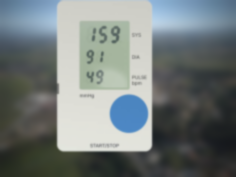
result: 159; mmHg
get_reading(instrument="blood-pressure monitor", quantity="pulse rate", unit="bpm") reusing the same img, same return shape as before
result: 49; bpm
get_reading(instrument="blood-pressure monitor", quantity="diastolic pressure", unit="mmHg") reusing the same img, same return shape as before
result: 91; mmHg
